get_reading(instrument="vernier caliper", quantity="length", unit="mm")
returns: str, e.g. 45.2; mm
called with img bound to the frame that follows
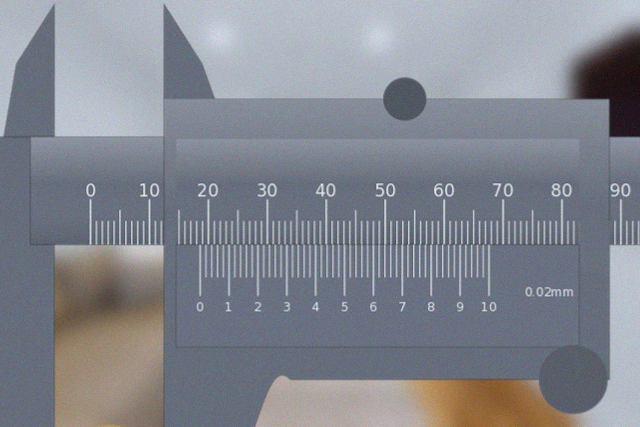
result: 18.6; mm
